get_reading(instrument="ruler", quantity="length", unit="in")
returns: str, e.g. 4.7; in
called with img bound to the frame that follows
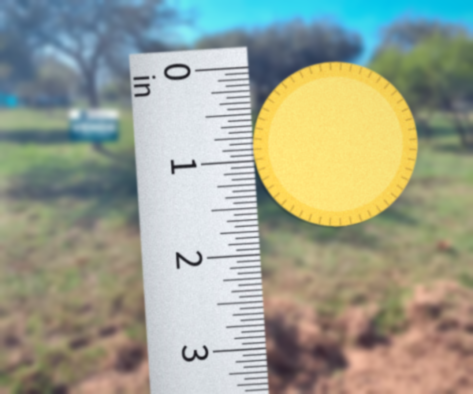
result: 1.75; in
